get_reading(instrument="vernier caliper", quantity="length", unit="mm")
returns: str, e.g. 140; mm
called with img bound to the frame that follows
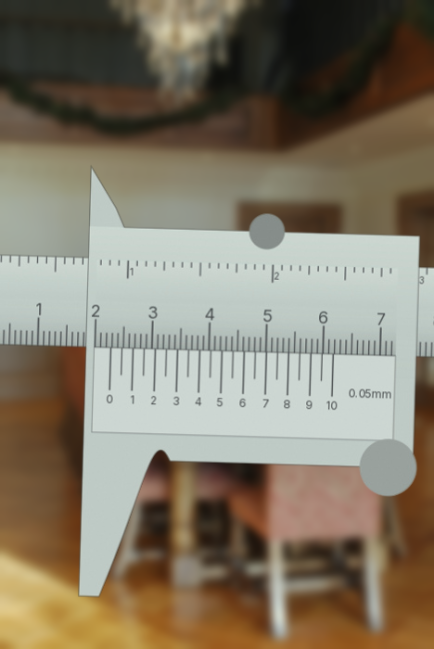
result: 22.8; mm
